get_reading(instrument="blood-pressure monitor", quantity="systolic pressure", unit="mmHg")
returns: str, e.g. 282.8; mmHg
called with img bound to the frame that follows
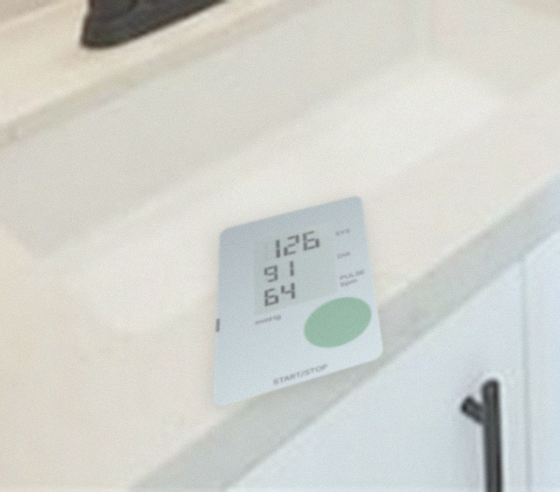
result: 126; mmHg
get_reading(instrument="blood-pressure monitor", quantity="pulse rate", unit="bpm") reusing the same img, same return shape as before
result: 64; bpm
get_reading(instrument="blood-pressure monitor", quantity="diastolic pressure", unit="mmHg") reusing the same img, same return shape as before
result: 91; mmHg
